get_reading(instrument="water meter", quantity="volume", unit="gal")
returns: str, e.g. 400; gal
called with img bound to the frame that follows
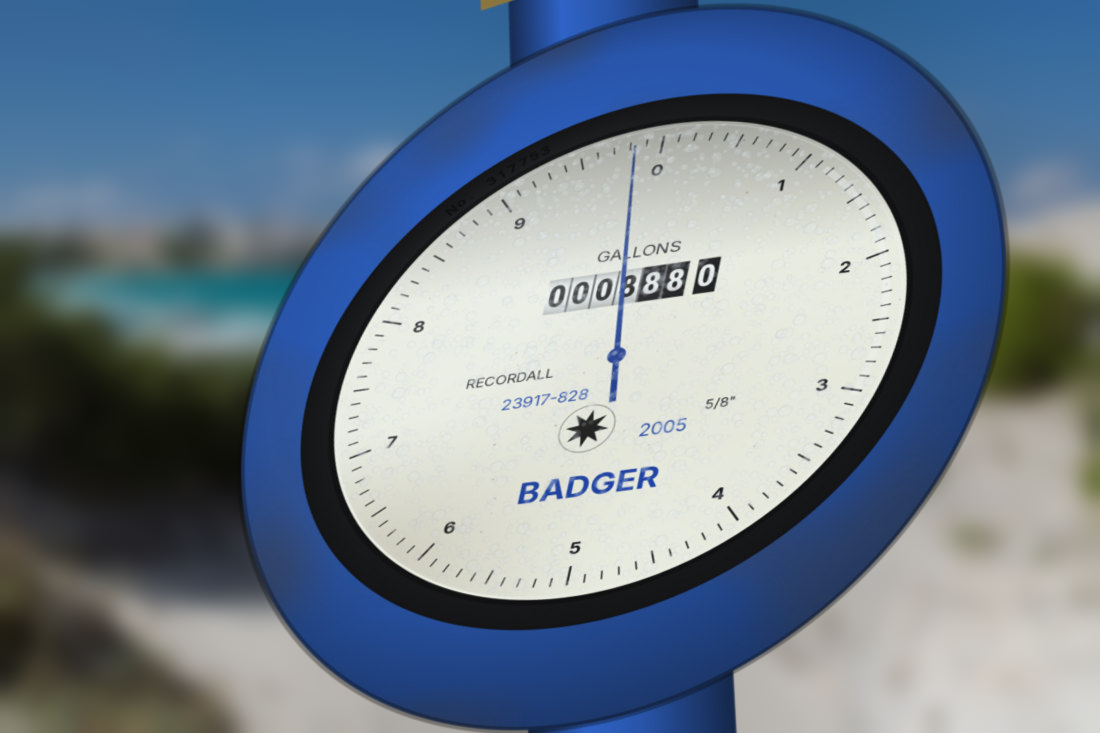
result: 8879.8; gal
